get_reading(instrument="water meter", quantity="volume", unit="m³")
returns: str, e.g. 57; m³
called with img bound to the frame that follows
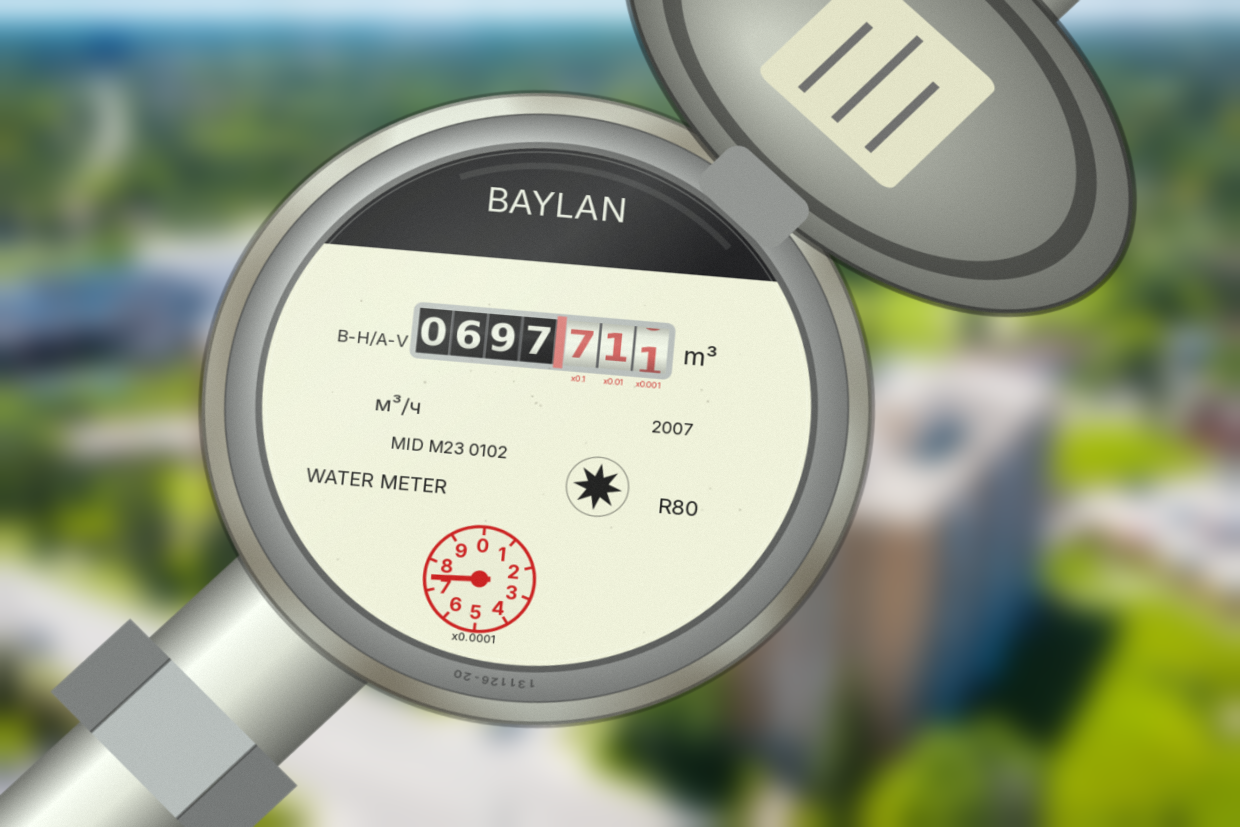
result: 697.7107; m³
